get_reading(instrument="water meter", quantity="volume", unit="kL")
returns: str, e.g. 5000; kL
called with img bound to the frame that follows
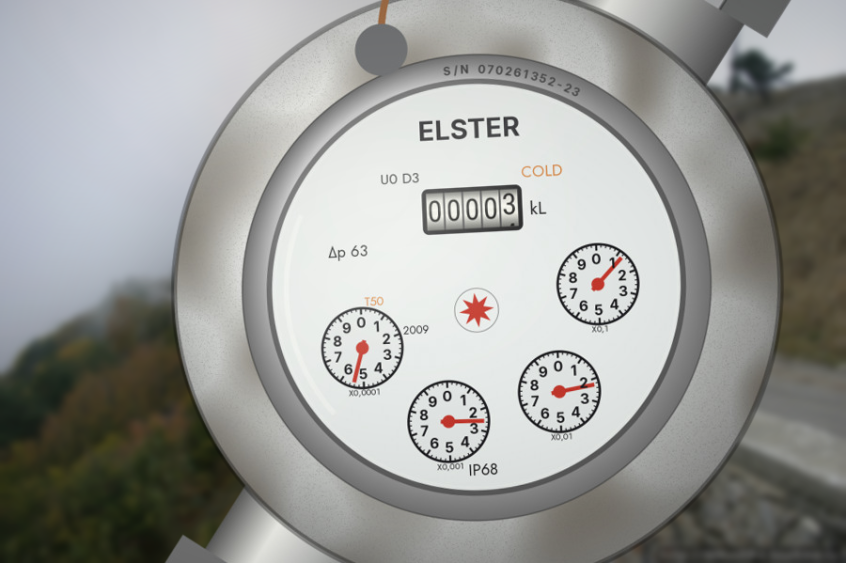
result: 3.1225; kL
